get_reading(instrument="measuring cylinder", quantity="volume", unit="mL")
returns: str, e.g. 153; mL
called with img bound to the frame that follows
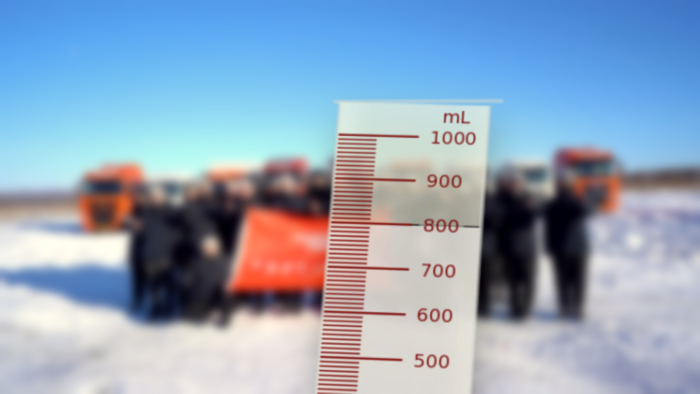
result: 800; mL
